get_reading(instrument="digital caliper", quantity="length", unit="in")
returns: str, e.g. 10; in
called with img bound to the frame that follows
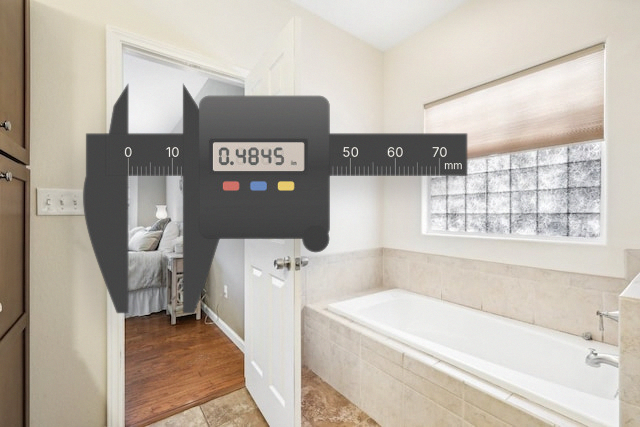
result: 0.4845; in
